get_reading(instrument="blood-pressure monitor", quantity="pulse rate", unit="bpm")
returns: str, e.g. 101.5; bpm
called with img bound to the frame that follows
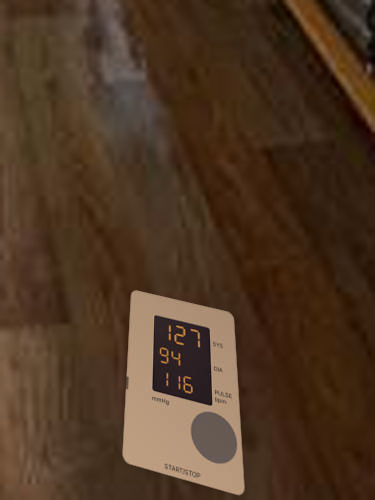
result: 116; bpm
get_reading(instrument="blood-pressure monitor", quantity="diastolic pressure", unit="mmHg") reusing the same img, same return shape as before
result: 94; mmHg
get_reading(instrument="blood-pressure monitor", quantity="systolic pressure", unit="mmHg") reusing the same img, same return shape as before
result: 127; mmHg
